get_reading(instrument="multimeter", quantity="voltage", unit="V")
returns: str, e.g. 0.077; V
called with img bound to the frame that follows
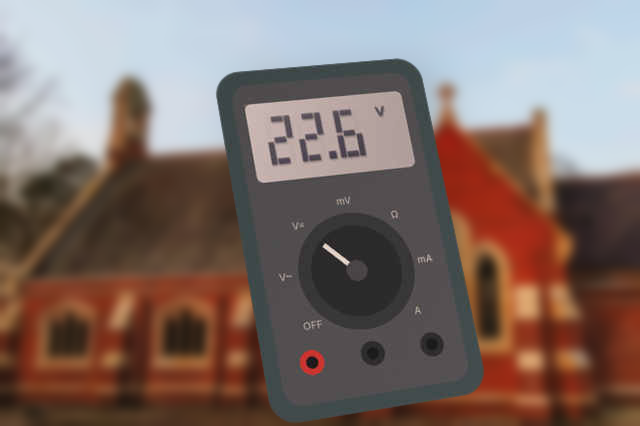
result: 22.6; V
